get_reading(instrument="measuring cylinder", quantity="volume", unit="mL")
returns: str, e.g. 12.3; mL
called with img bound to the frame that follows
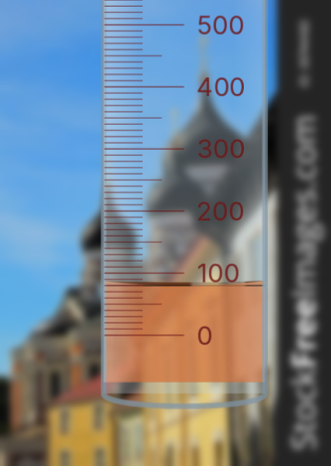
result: 80; mL
